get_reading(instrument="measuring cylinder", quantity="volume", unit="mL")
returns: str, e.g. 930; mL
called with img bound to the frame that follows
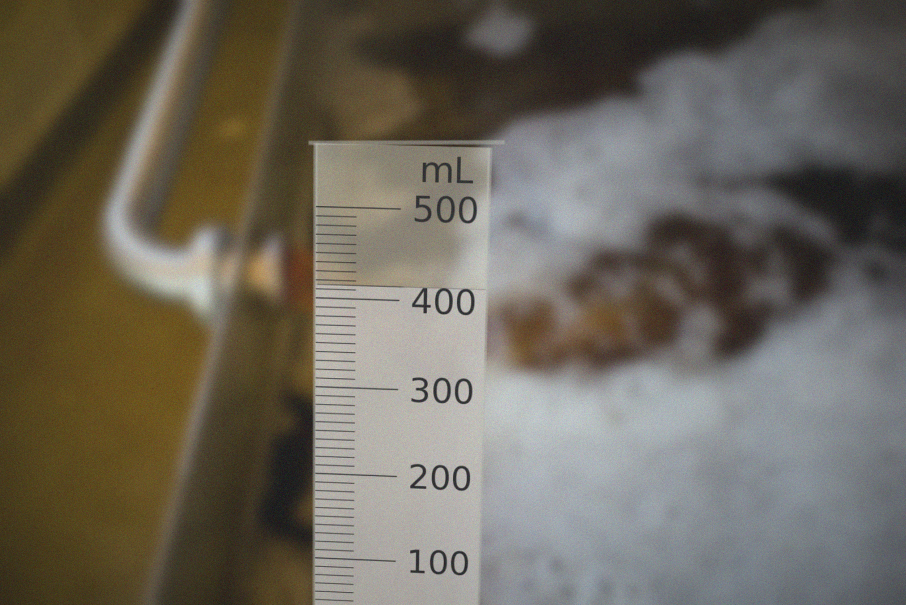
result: 415; mL
